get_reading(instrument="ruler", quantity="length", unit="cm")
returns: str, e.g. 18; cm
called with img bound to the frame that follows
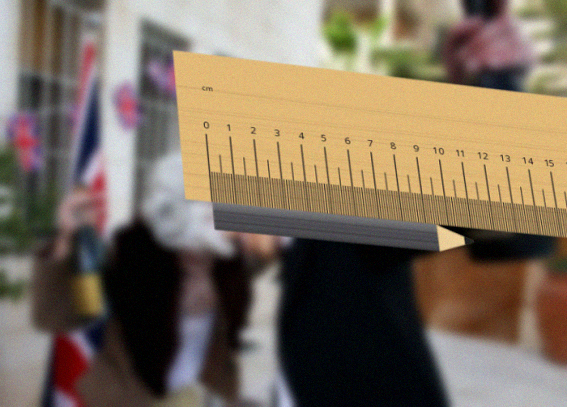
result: 11; cm
